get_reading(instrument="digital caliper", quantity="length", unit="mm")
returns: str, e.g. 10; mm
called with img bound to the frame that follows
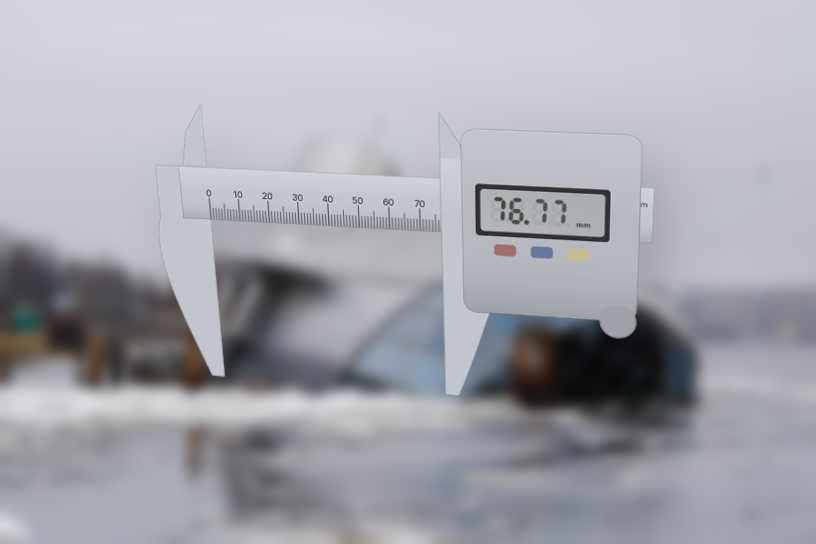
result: 76.77; mm
